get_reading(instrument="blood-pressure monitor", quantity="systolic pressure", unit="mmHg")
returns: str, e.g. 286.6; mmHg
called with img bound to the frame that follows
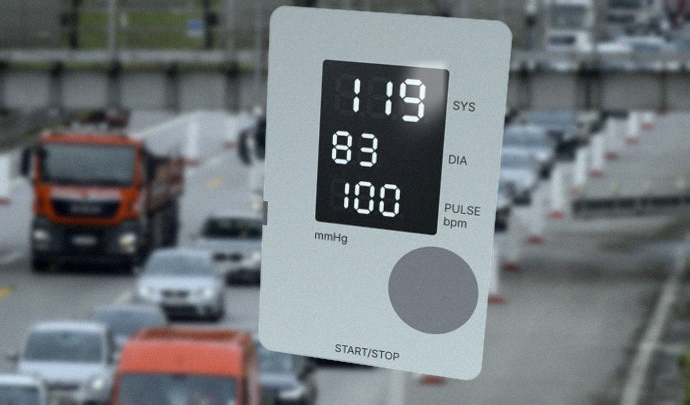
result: 119; mmHg
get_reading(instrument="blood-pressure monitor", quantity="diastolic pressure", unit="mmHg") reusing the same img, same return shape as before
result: 83; mmHg
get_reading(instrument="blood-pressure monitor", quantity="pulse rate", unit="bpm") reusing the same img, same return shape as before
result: 100; bpm
